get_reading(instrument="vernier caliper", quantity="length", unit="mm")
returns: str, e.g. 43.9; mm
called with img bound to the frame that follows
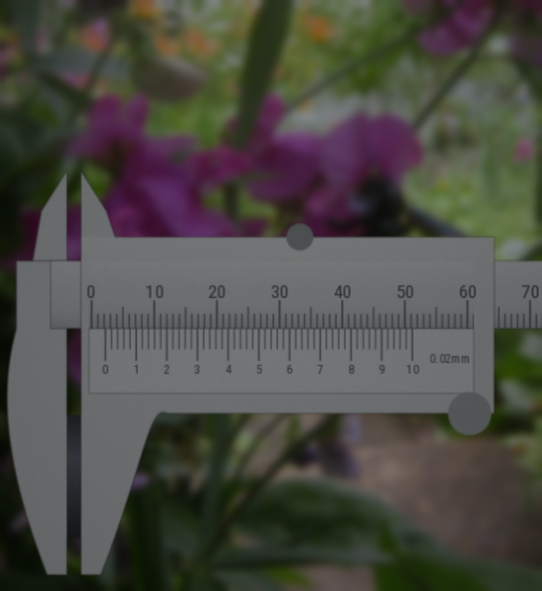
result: 2.2; mm
